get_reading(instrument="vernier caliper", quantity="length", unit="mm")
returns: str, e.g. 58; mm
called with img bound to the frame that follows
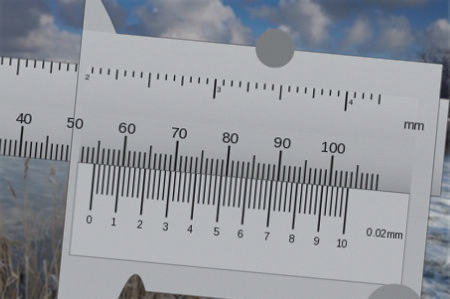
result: 54.5; mm
